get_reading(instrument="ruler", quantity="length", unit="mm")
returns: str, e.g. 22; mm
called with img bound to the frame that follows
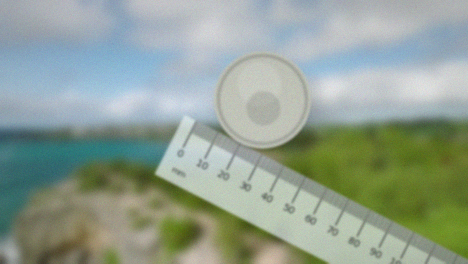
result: 40; mm
